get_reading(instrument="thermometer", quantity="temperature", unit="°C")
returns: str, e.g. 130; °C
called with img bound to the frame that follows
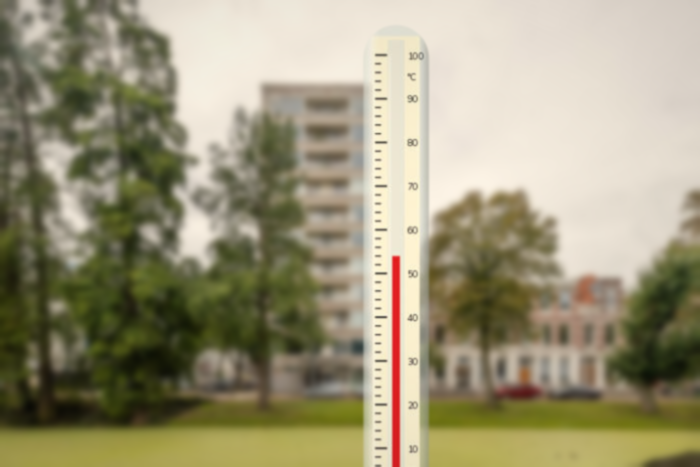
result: 54; °C
